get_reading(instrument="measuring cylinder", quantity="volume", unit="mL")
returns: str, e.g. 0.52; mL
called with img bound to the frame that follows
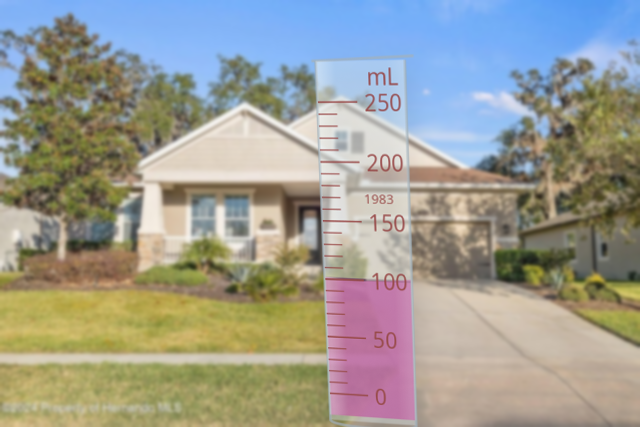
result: 100; mL
